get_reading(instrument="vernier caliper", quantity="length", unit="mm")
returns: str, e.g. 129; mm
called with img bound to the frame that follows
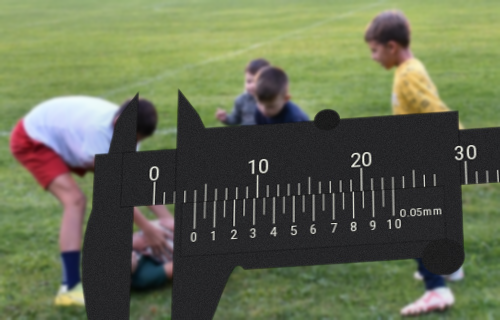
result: 4.0; mm
